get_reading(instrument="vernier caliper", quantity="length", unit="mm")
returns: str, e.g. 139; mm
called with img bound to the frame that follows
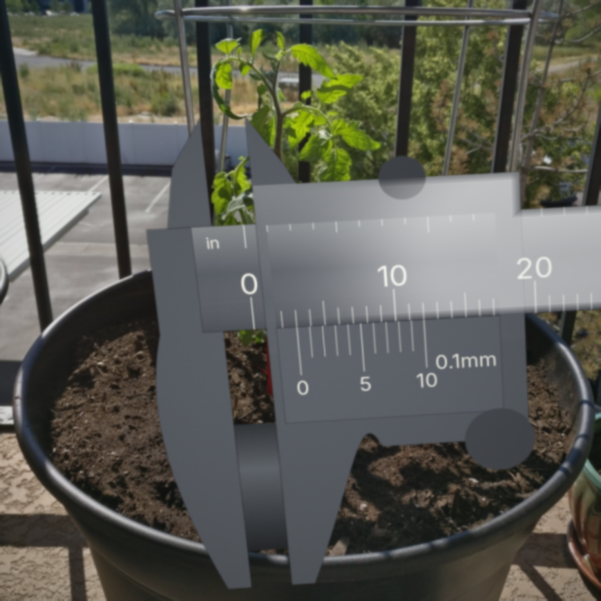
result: 3.0; mm
